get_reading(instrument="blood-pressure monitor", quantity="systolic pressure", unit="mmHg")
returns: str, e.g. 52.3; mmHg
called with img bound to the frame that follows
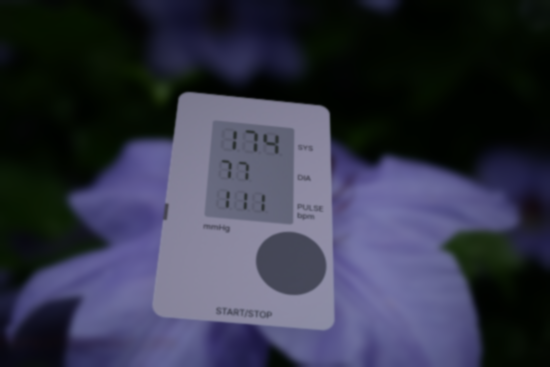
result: 174; mmHg
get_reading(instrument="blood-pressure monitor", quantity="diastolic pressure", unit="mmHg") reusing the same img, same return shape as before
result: 77; mmHg
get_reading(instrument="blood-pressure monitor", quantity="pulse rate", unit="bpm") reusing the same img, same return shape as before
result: 111; bpm
